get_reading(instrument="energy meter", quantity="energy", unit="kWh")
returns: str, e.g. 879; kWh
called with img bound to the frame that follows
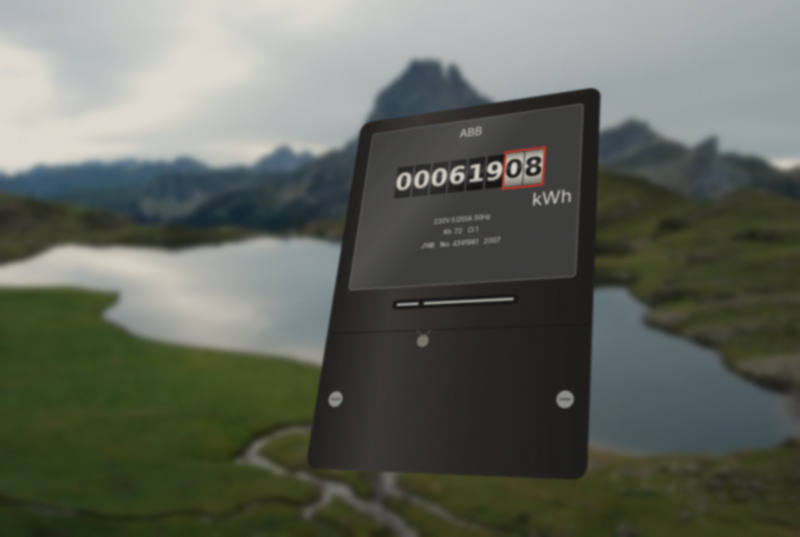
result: 619.08; kWh
